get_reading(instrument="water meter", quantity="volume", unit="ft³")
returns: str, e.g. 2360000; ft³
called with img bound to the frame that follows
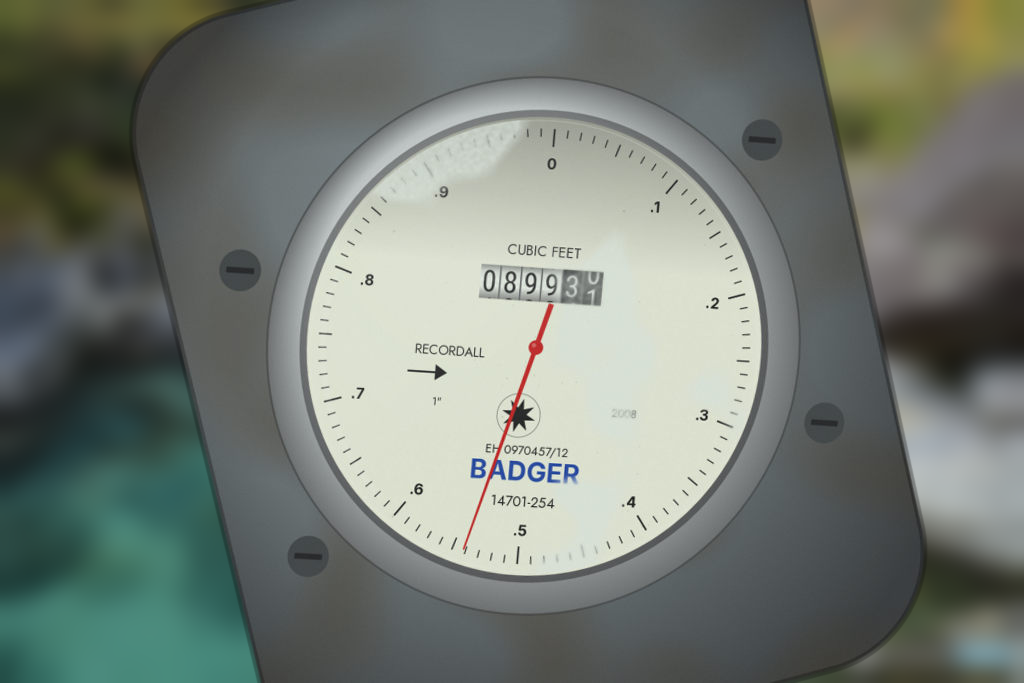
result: 89930.54; ft³
